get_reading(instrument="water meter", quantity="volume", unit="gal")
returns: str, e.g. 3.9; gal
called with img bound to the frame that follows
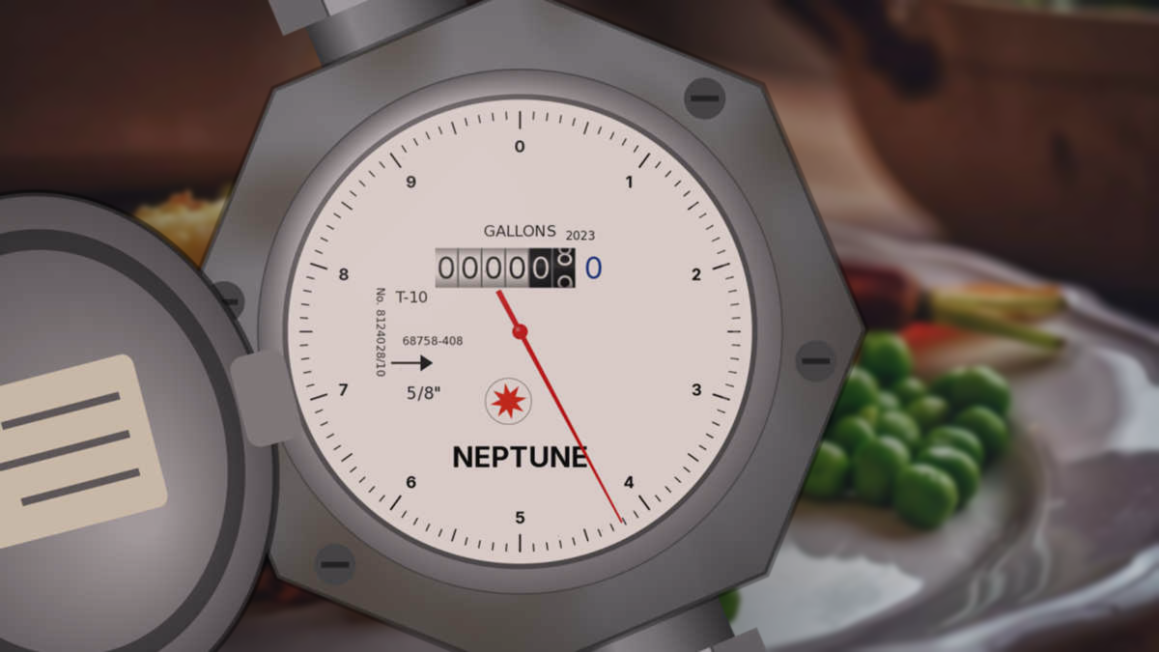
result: 84.2; gal
